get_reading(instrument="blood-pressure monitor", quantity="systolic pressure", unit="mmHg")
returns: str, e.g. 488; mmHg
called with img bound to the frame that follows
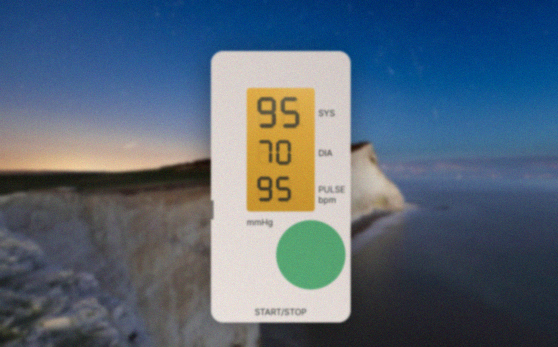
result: 95; mmHg
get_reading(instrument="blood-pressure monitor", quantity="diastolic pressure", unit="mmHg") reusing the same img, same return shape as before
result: 70; mmHg
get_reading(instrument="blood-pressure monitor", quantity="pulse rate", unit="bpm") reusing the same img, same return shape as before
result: 95; bpm
